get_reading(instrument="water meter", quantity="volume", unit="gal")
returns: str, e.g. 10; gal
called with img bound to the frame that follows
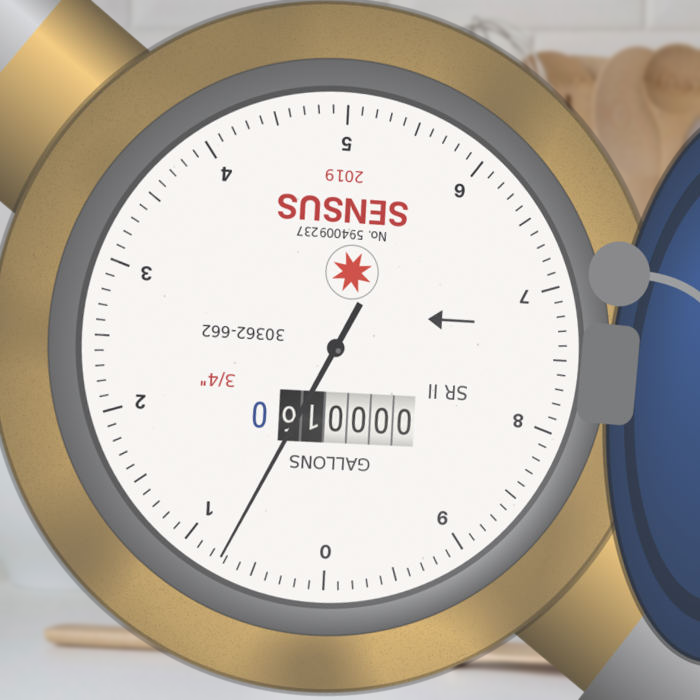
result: 160.7; gal
